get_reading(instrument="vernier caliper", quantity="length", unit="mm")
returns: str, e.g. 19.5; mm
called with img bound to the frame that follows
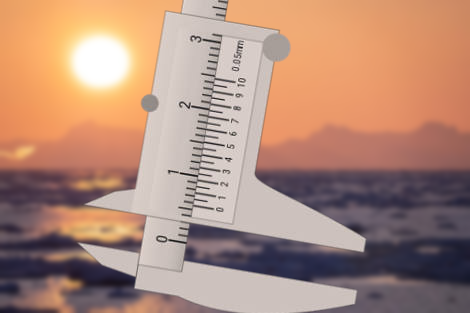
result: 5.6; mm
